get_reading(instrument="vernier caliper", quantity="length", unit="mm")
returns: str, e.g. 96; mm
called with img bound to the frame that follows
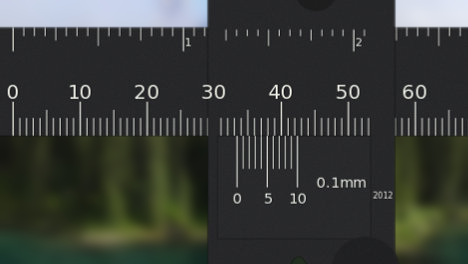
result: 33.4; mm
